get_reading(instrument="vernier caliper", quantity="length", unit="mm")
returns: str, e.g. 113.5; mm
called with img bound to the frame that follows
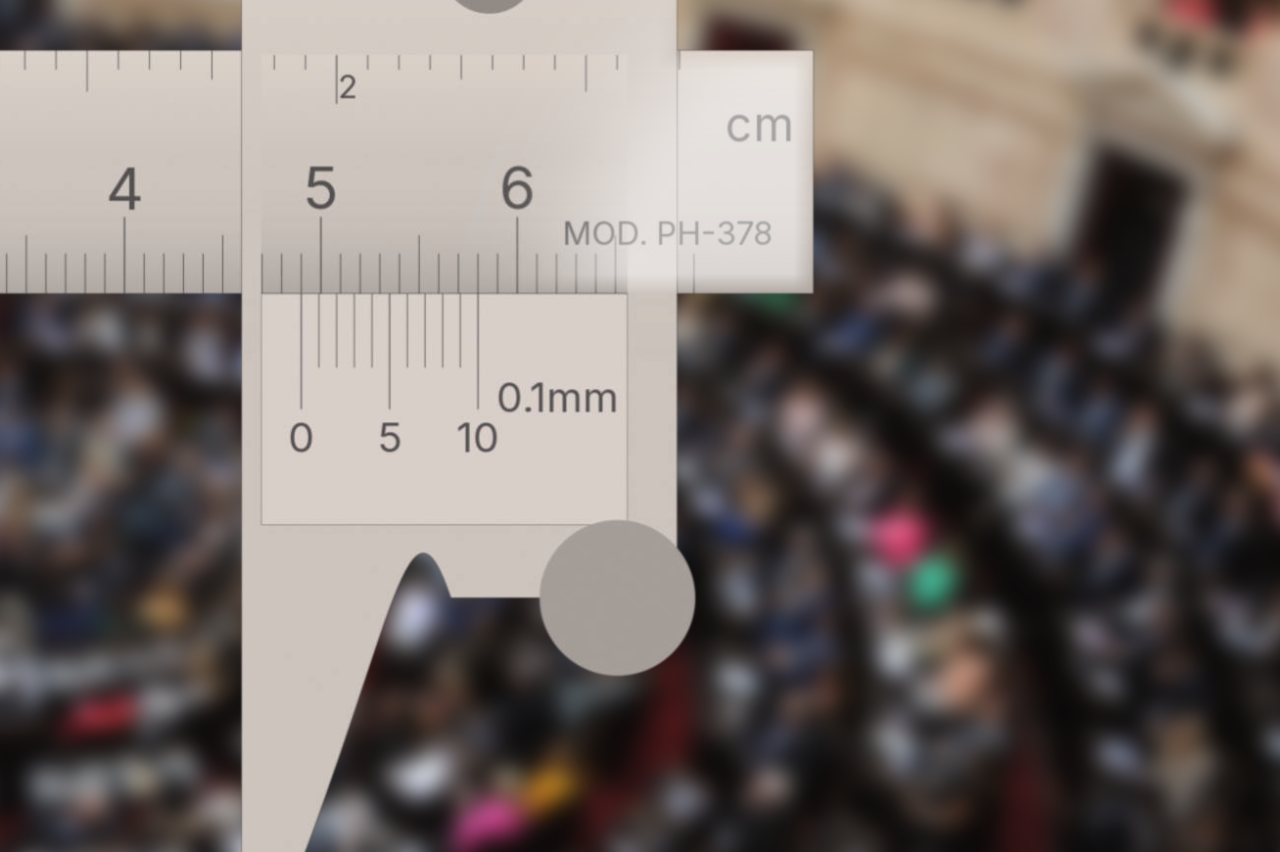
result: 49.0; mm
